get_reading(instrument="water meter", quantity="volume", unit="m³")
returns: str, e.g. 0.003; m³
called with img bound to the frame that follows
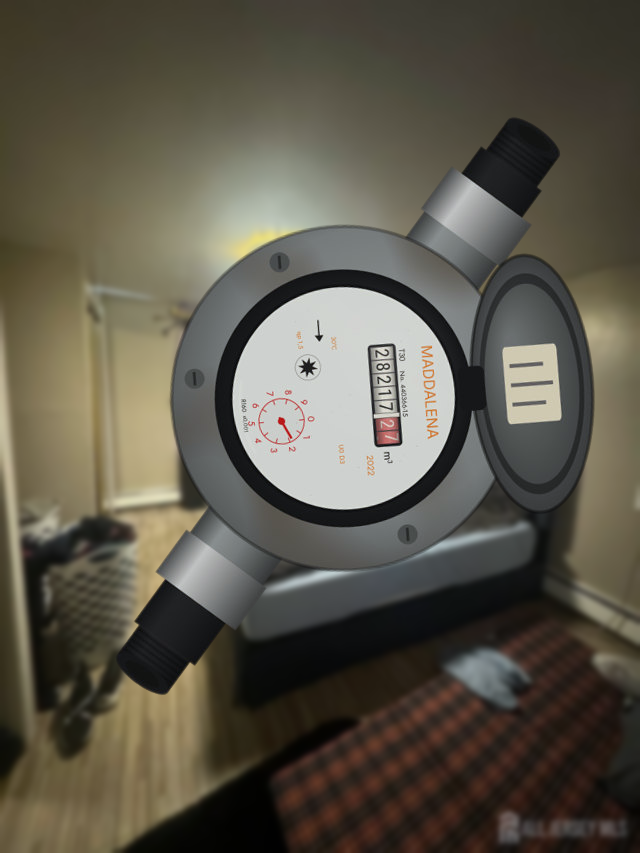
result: 28217.271; m³
